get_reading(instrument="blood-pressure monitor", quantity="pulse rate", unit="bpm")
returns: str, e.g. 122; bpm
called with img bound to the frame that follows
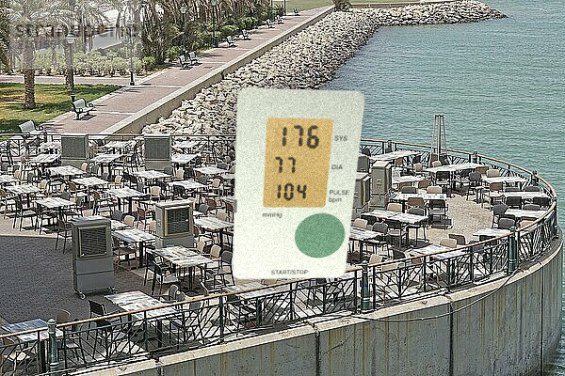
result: 104; bpm
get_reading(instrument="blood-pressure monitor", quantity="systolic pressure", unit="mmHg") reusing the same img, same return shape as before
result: 176; mmHg
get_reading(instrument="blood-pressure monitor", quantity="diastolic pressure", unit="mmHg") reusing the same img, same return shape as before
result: 77; mmHg
